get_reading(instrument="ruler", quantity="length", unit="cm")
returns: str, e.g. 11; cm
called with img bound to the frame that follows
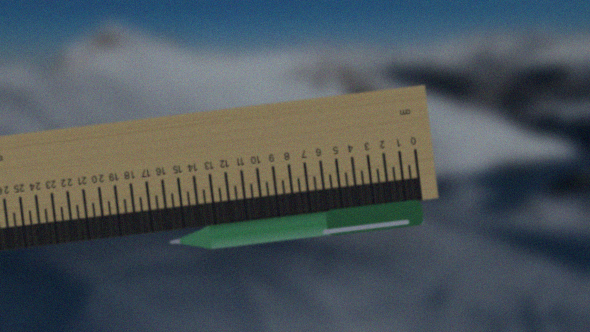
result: 16; cm
